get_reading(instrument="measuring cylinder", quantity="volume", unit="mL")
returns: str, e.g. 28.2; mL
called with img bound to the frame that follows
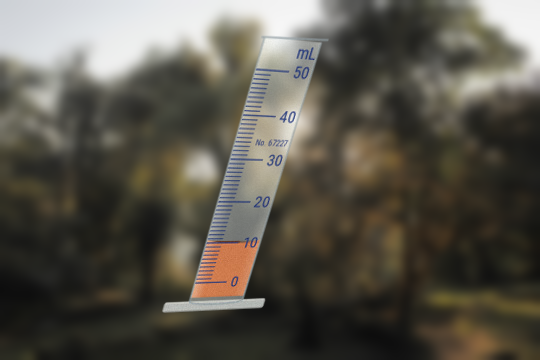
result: 10; mL
